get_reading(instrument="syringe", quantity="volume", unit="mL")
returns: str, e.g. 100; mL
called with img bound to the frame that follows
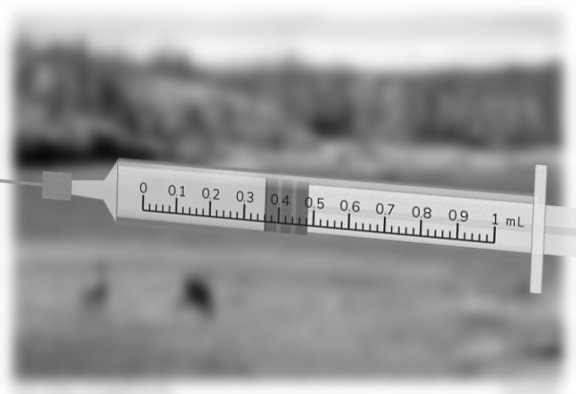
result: 0.36; mL
